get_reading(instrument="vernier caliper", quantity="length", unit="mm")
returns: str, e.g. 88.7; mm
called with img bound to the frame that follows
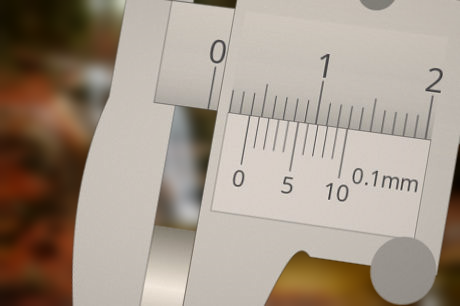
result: 3.9; mm
